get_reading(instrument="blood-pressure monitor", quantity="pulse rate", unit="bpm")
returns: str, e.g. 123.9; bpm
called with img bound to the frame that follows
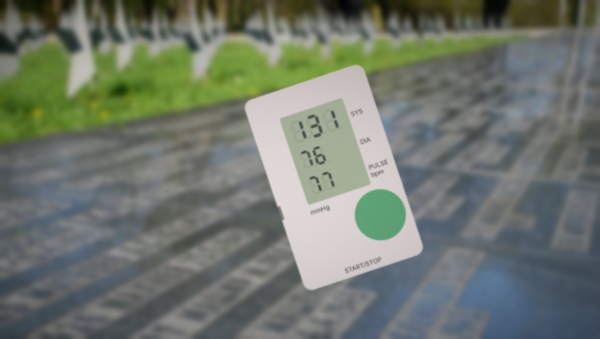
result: 77; bpm
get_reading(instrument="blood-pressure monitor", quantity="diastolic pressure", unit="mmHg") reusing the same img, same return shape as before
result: 76; mmHg
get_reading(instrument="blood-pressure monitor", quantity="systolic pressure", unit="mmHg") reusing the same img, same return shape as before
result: 131; mmHg
